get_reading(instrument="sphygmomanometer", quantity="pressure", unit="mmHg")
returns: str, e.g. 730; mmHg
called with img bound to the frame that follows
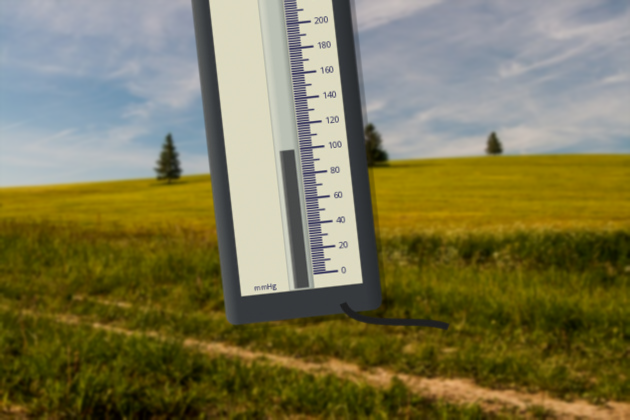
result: 100; mmHg
